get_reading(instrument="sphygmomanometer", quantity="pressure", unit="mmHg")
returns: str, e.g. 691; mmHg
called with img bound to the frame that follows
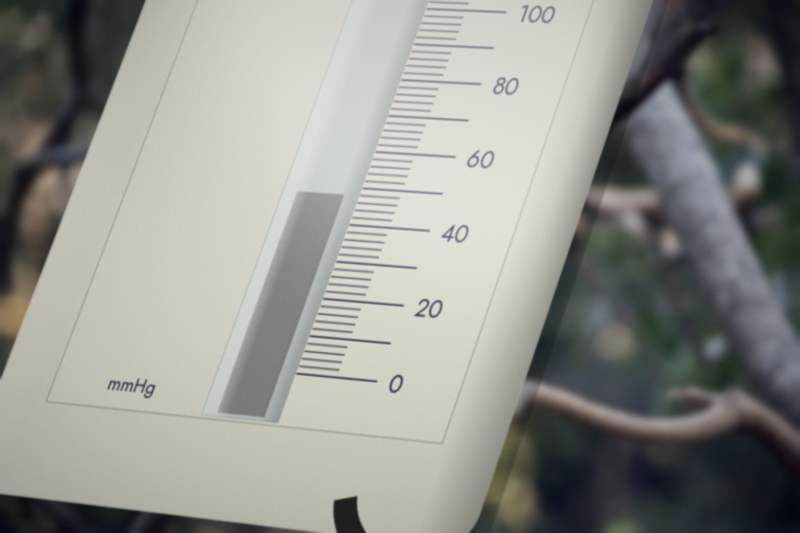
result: 48; mmHg
